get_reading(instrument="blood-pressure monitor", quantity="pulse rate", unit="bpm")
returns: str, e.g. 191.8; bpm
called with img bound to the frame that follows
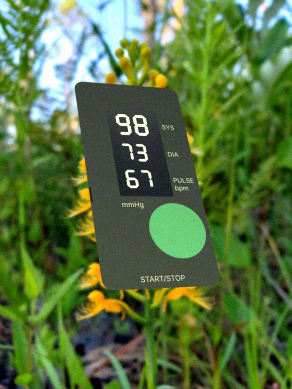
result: 67; bpm
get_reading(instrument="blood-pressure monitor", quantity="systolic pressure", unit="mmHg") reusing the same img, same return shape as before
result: 98; mmHg
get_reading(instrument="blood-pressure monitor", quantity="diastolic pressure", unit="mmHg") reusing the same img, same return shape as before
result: 73; mmHg
